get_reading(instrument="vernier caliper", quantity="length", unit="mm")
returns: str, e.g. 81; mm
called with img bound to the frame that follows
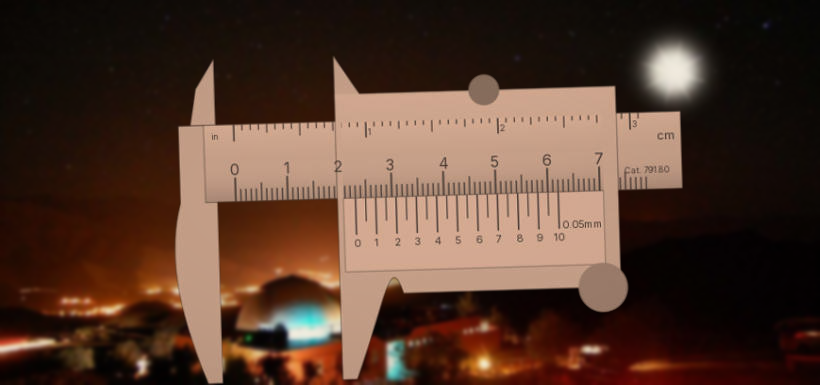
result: 23.0; mm
